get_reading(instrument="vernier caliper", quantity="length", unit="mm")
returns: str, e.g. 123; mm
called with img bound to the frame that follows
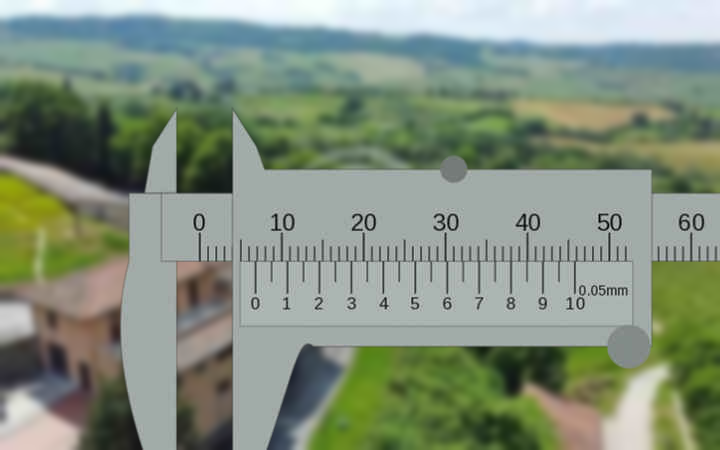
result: 6.8; mm
